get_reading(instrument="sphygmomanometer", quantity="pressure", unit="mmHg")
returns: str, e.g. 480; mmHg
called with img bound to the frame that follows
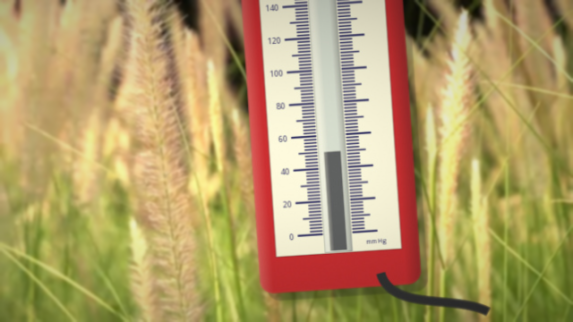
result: 50; mmHg
